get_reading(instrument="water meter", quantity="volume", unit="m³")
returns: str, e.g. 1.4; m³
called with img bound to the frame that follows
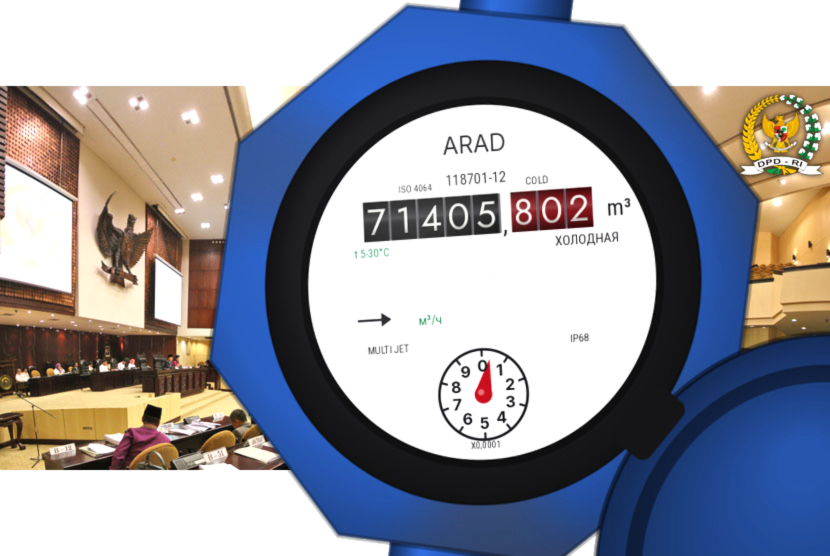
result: 71405.8020; m³
